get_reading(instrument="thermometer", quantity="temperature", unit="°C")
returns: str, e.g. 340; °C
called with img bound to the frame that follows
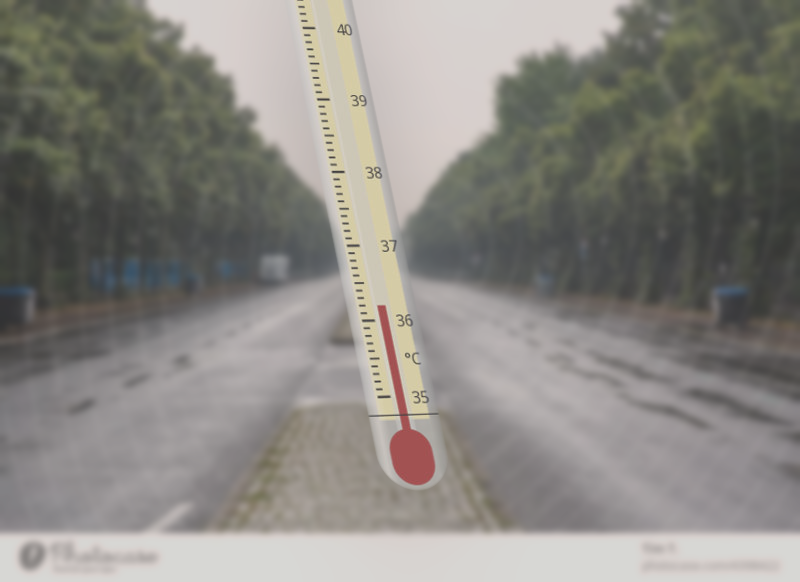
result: 36.2; °C
